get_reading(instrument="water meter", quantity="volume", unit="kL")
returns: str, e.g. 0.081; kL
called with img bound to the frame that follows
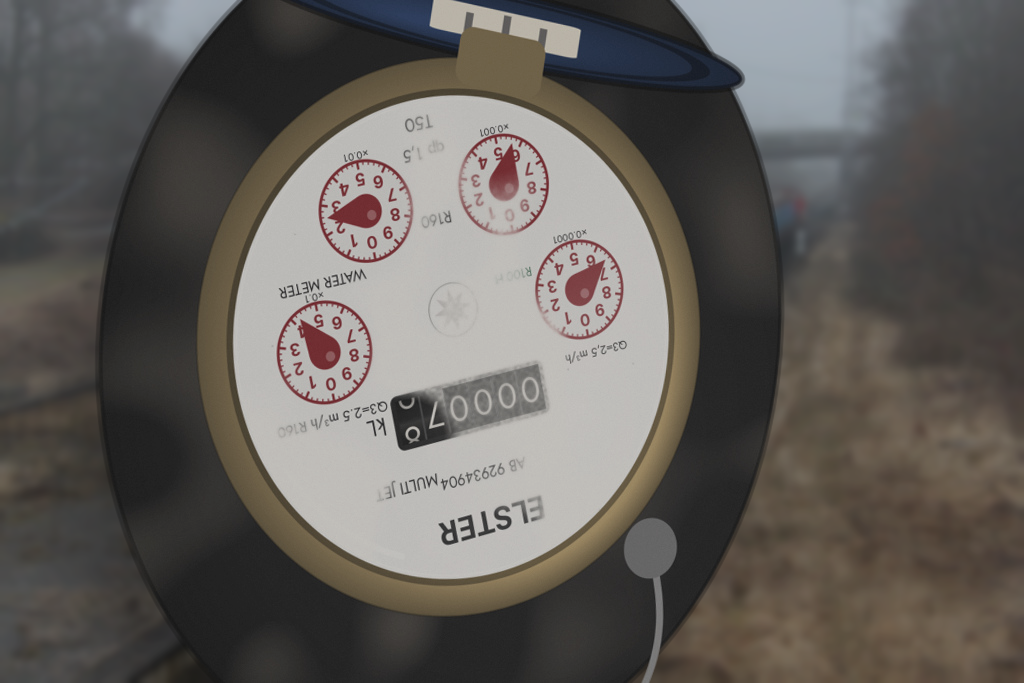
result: 78.4256; kL
